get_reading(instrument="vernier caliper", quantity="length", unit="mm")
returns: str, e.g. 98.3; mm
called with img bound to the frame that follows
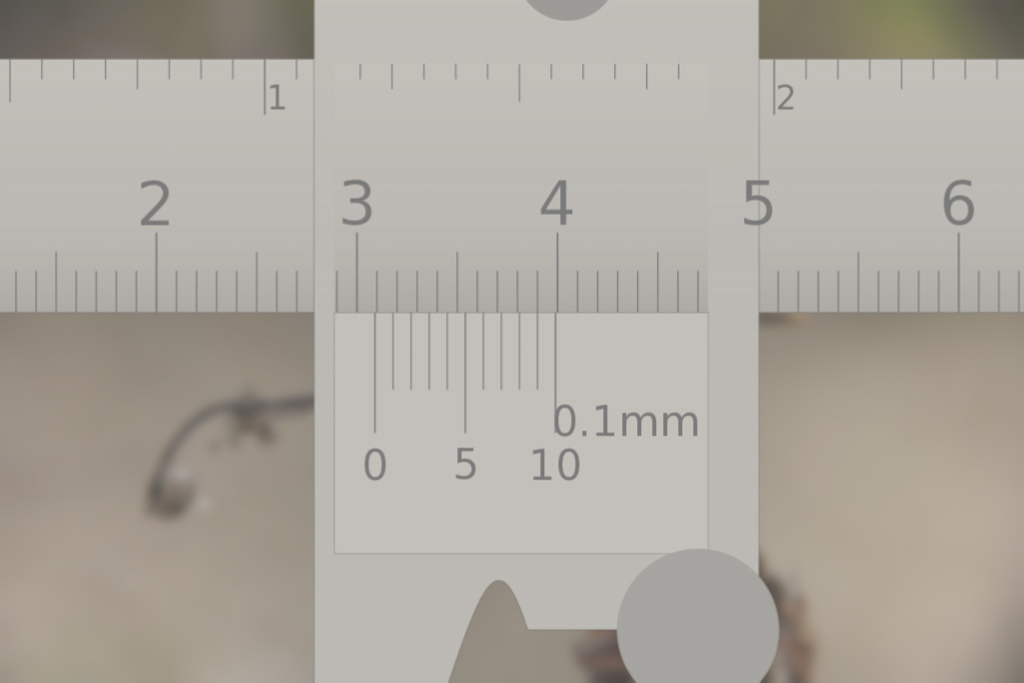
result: 30.9; mm
